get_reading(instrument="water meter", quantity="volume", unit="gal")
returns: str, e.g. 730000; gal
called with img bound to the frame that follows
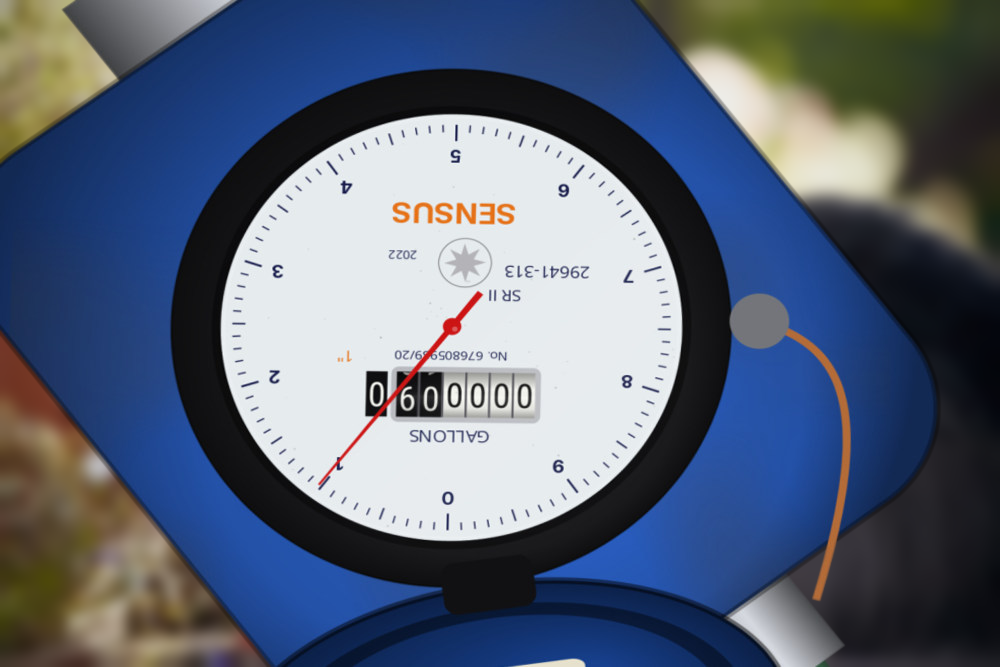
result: 91.0; gal
